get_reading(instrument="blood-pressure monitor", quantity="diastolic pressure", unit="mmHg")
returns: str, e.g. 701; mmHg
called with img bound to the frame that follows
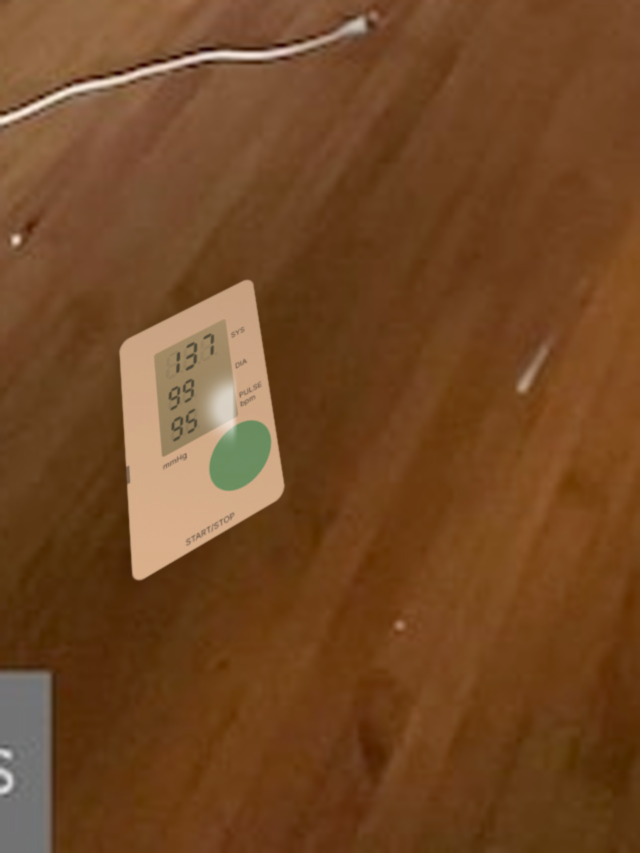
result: 99; mmHg
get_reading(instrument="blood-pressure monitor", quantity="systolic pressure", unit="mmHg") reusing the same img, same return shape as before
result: 137; mmHg
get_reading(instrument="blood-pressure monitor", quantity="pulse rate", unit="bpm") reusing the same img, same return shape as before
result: 95; bpm
